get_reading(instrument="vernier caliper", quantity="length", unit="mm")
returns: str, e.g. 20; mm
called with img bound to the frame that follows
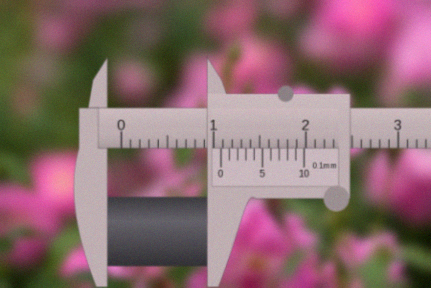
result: 10.8; mm
